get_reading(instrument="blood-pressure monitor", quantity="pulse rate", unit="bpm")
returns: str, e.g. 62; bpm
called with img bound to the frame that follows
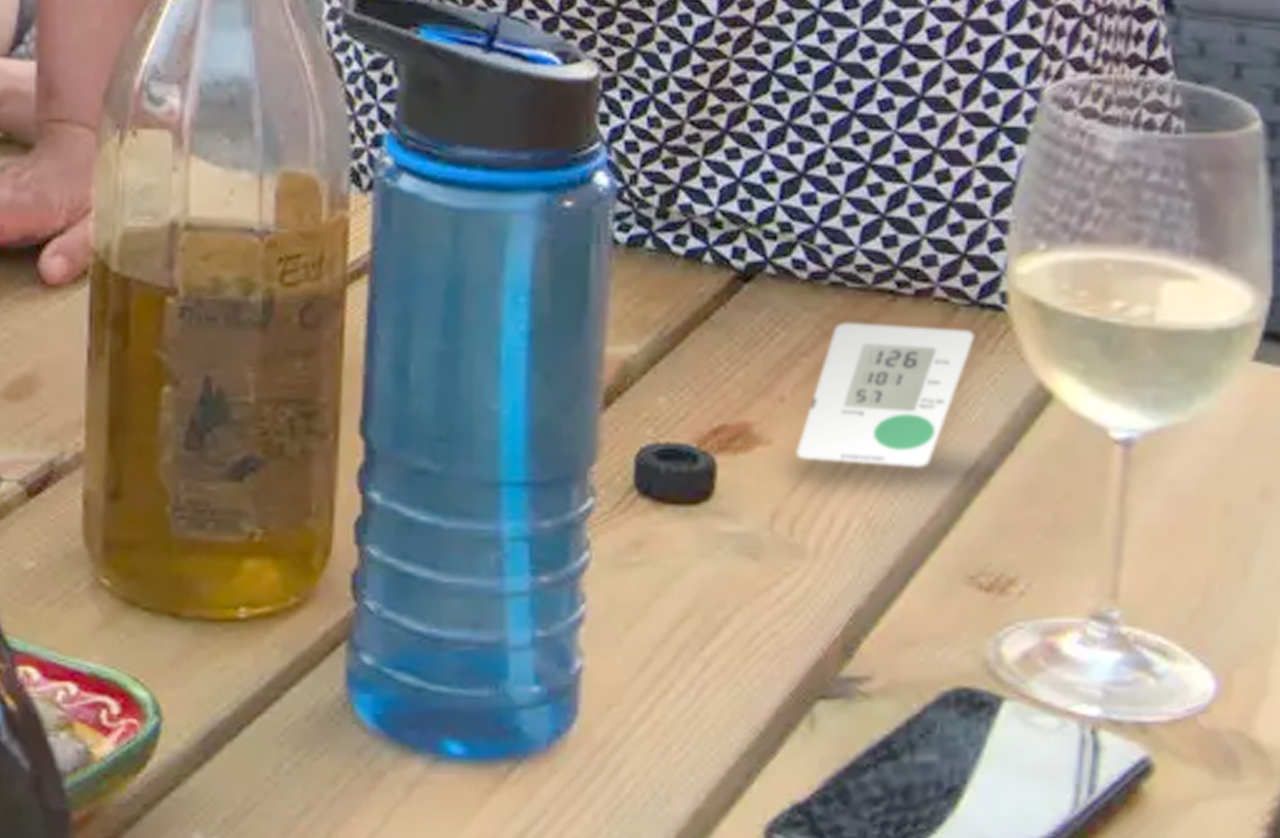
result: 57; bpm
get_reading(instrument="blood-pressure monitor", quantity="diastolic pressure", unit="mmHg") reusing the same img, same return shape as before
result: 101; mmHg
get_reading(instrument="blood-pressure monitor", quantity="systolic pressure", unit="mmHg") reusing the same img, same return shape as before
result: 126; mmHg
